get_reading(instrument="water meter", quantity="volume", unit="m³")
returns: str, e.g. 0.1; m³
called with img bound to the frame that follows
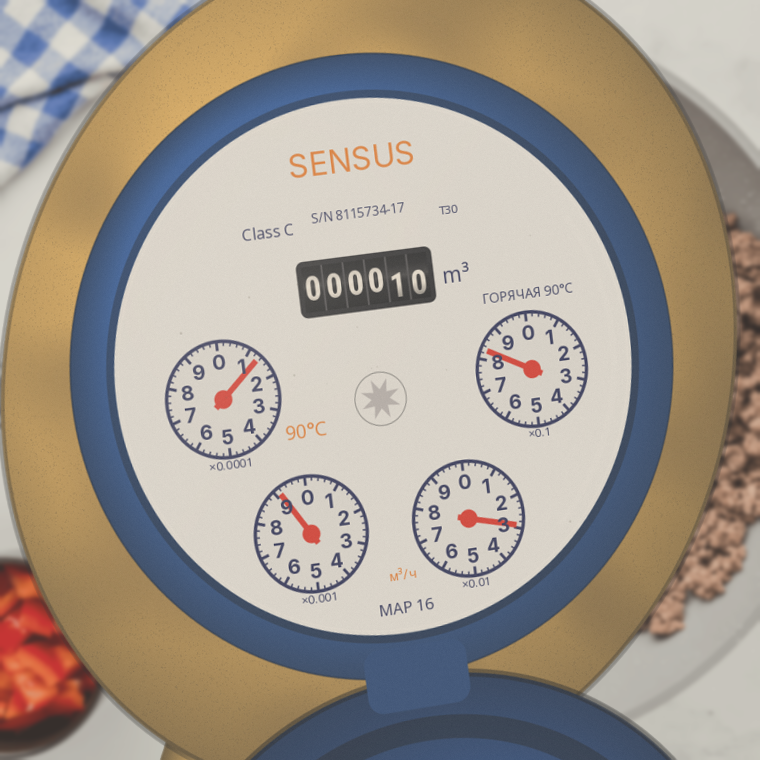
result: 9.8291; m³
